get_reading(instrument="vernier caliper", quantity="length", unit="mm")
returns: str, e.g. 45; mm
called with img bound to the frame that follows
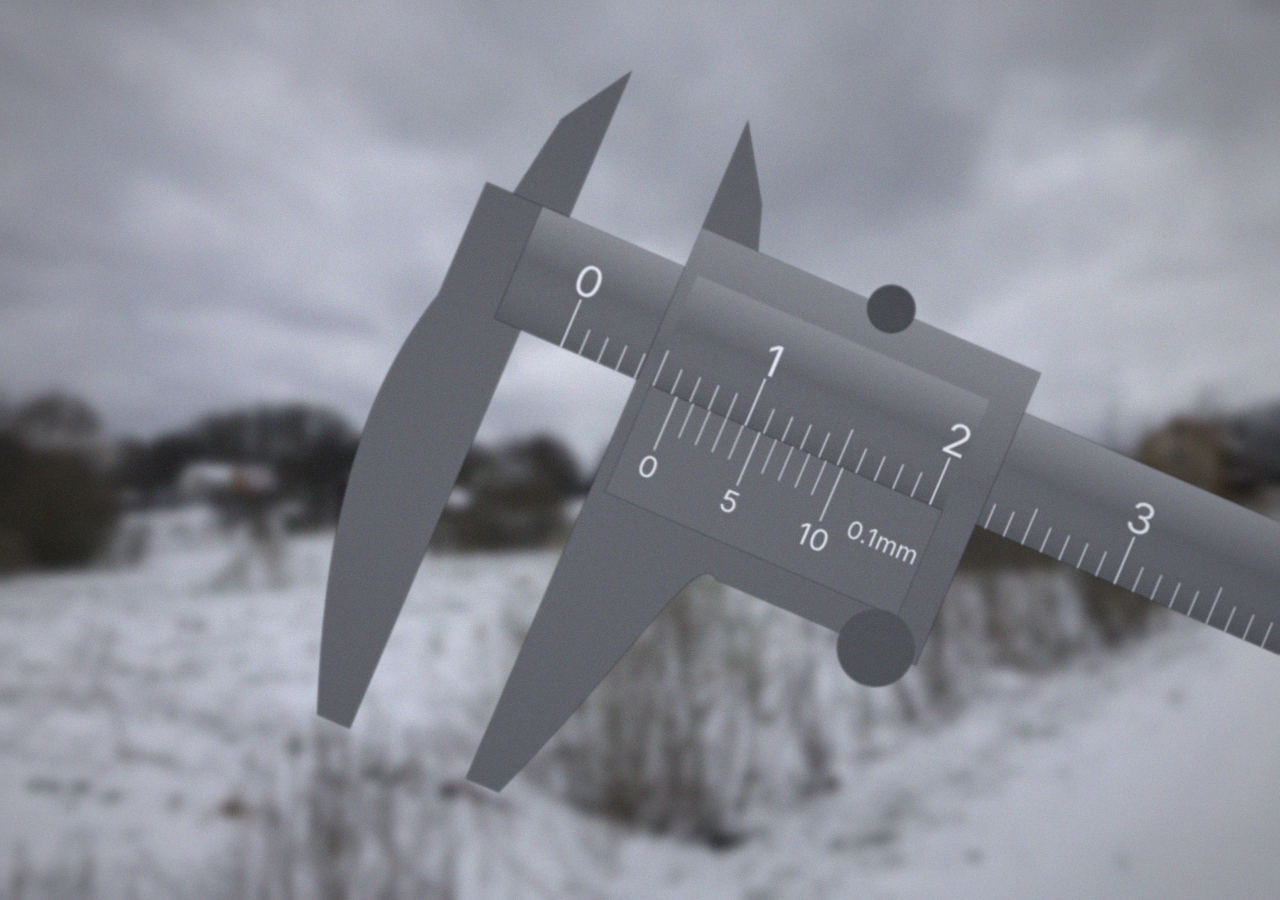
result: 6.3; mm
